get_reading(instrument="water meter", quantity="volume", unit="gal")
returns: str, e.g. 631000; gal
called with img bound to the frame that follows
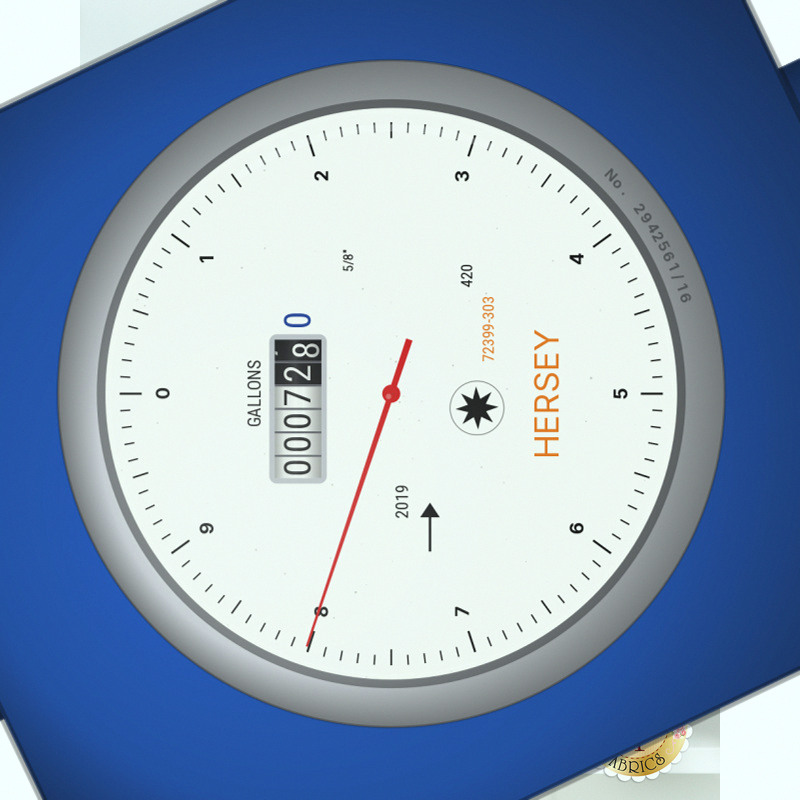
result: 7278.0; gal
